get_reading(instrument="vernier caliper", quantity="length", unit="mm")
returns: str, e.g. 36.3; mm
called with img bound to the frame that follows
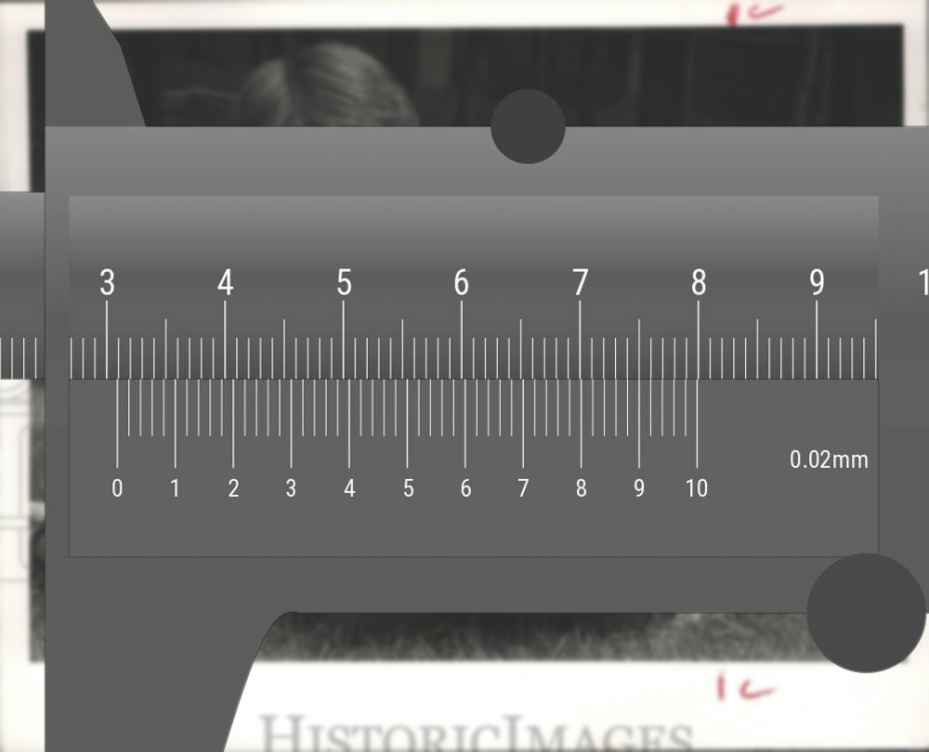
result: 30.9; mm
